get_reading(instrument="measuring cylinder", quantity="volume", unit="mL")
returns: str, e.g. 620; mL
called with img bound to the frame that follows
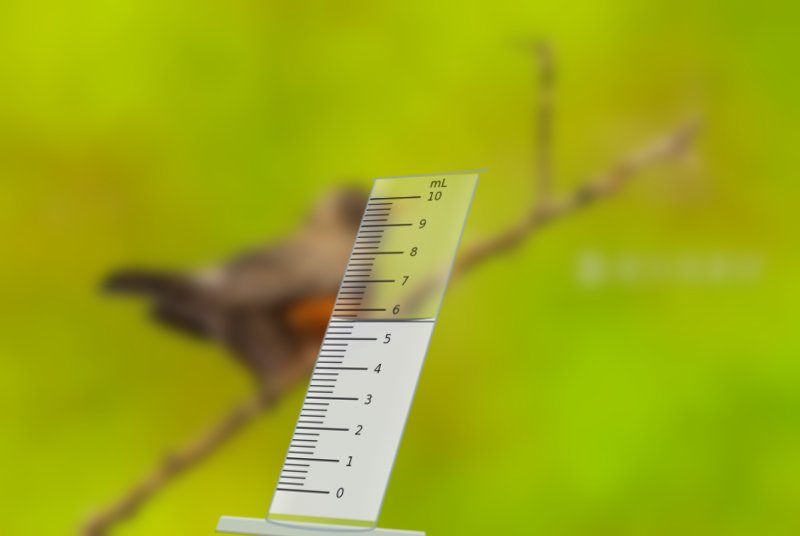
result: 5.6; mL
